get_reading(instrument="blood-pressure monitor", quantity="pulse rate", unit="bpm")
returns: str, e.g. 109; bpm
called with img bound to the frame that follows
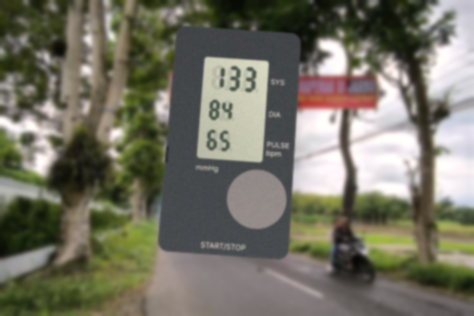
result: 65; bpm
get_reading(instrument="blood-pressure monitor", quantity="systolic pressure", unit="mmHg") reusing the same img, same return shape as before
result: 133; mmHg
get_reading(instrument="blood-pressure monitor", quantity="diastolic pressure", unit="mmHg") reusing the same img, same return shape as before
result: 84; mmHg
